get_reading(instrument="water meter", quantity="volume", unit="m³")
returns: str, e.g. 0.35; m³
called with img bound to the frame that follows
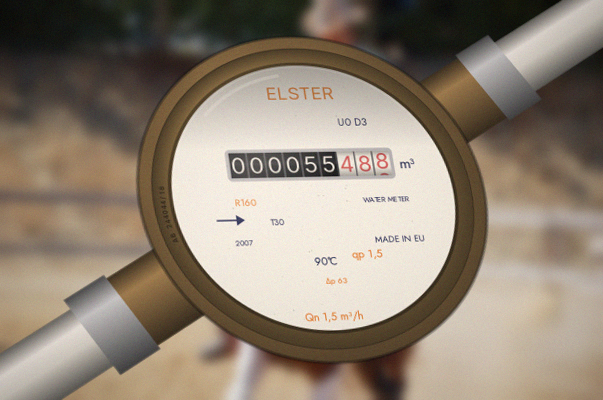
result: 55.488; m³
